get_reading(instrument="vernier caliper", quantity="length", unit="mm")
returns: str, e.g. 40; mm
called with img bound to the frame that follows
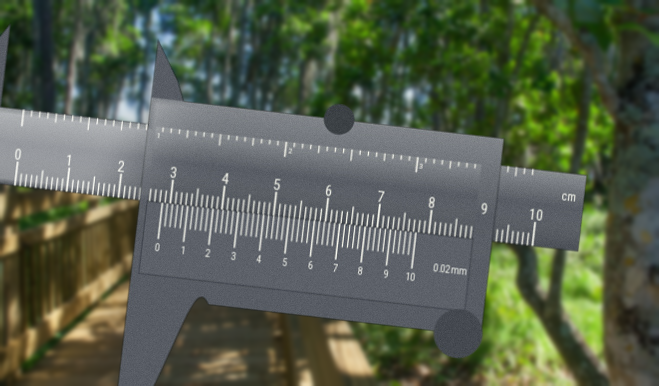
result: 28.5; mm
